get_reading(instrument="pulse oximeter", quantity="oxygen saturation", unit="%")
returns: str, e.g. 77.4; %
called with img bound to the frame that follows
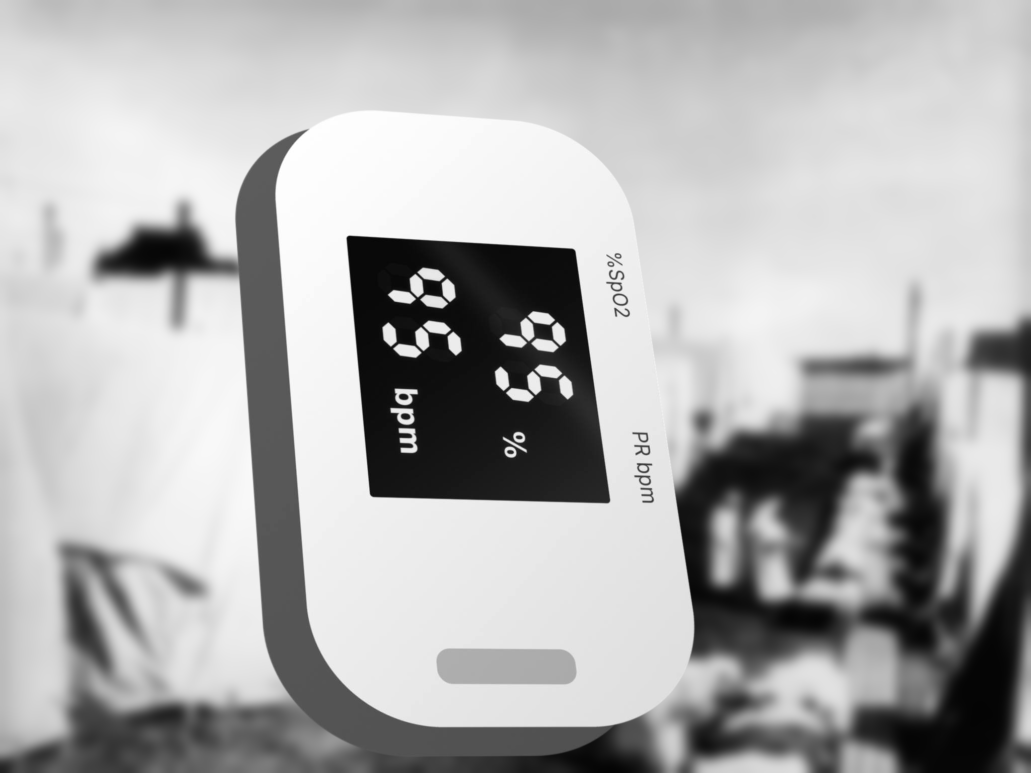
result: 95; %
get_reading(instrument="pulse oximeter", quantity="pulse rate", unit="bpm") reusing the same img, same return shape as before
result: 95; bpm
